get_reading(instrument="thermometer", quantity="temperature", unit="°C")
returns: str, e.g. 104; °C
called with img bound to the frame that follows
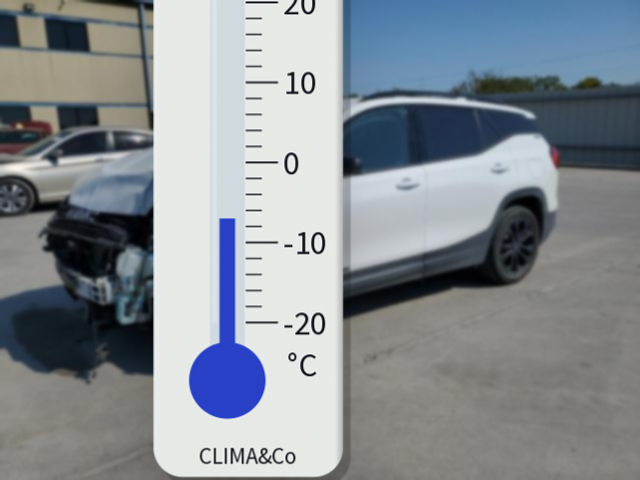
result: -7; °C
